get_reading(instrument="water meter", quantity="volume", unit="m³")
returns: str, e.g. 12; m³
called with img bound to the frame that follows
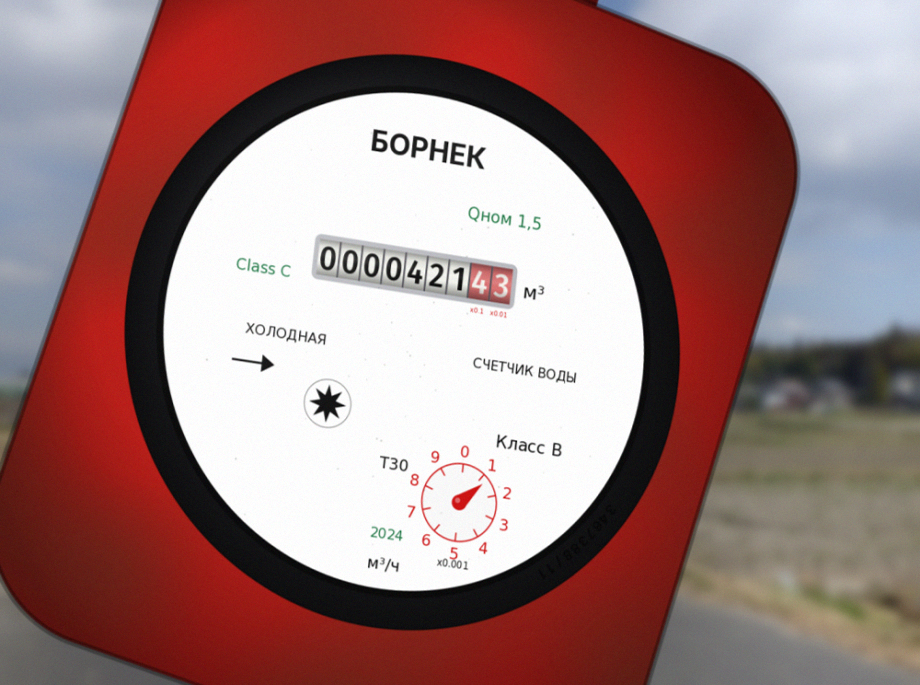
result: 421.431; m³
